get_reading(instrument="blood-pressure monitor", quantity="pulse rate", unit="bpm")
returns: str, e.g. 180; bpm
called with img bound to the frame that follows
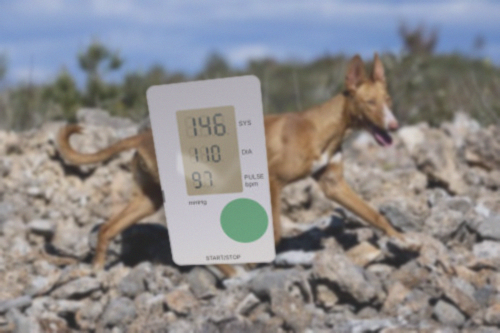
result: 97; bpm
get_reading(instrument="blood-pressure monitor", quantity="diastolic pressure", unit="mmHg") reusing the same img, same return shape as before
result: 110; mmHg
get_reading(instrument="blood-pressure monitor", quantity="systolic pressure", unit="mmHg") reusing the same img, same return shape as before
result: 146; mmHg
